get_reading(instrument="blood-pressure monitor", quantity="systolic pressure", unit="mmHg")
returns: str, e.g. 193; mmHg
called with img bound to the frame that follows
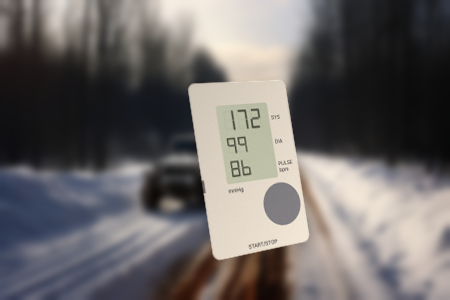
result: 172; mmHg
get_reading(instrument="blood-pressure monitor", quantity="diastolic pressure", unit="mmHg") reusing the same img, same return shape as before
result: 99; mmHg
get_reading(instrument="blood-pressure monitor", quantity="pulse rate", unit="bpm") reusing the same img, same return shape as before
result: 86; bpm
